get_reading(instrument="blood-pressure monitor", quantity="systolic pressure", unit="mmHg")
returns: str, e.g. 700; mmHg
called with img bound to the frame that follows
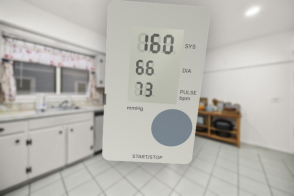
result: 160; mmHg
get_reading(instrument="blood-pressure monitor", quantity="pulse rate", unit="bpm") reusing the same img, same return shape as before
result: 73; bpm
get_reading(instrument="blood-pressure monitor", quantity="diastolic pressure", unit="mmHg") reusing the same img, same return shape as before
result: 66; mmHg
